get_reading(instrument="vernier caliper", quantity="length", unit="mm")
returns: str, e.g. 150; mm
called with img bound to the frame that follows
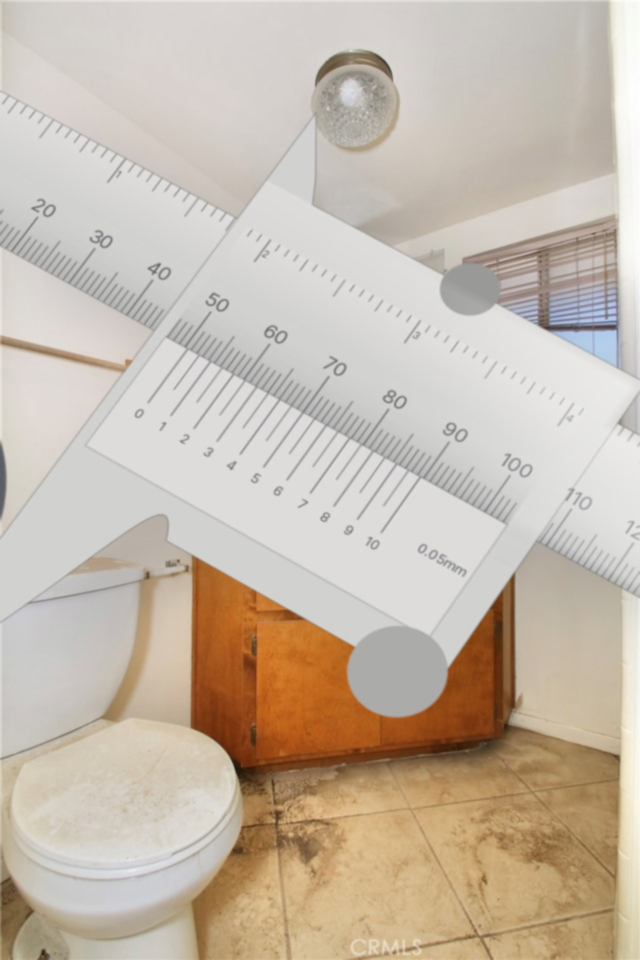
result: 50.5; mm
